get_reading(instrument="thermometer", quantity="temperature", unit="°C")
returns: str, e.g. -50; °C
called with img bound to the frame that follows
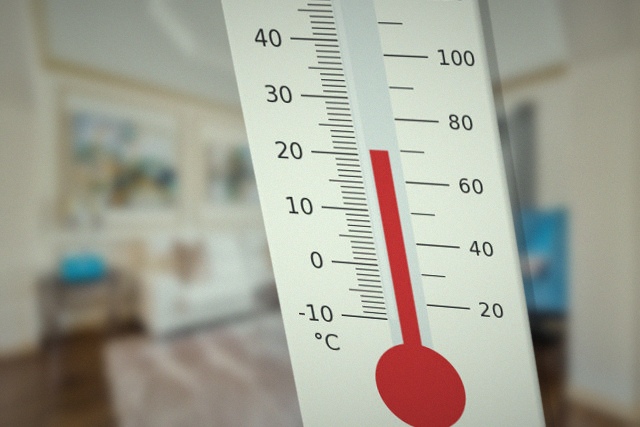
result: 21; °C
